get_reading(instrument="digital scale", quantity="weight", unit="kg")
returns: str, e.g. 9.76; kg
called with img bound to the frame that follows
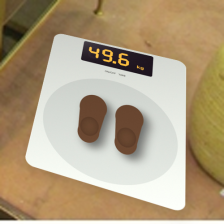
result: 49.6; kg
